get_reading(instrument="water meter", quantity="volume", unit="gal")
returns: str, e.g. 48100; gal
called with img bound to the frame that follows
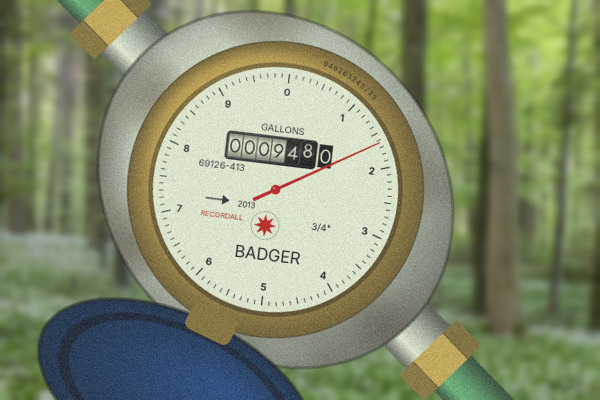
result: 9481.6; gal
